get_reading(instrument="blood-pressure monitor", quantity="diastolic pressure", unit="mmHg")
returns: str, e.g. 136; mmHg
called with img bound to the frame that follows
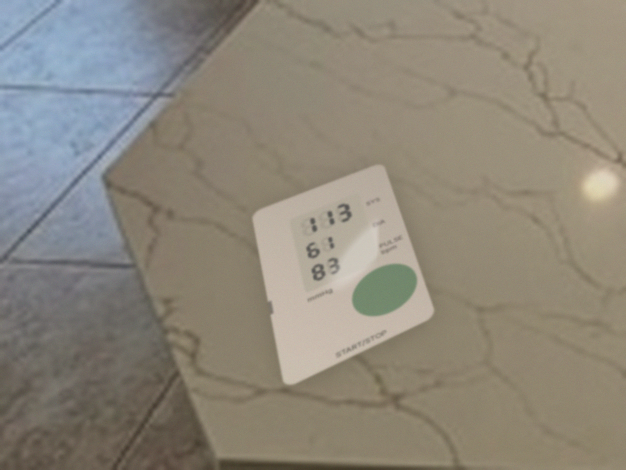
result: 61; mmHg
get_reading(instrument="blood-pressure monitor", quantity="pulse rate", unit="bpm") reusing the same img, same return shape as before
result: 83; bpm
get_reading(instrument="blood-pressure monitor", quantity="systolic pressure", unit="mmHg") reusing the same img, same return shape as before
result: 113; mmHg
